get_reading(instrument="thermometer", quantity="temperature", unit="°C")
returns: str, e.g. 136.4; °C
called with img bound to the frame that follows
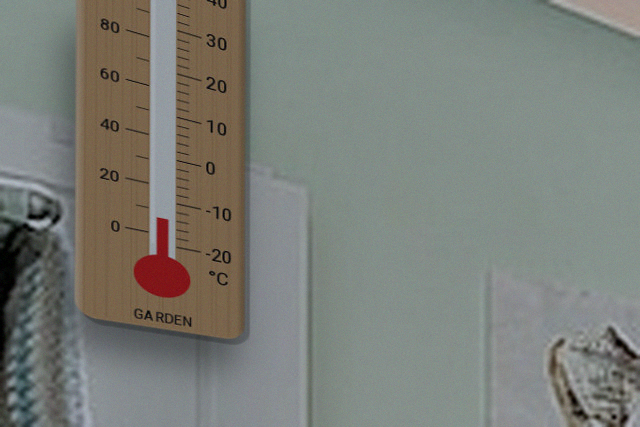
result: -14; °C
